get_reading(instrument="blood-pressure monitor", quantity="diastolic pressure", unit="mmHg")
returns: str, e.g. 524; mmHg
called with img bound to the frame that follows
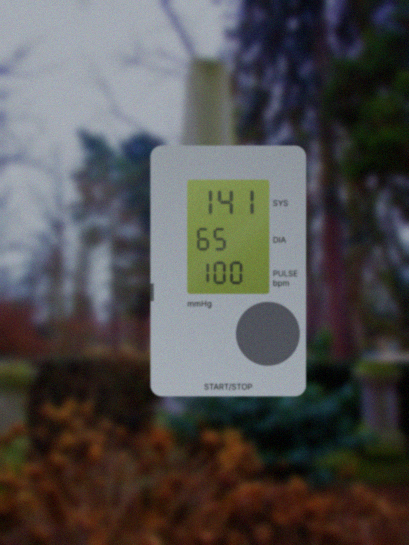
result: 65; mmHg
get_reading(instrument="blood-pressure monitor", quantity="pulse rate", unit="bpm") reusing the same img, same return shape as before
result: 100; bpm
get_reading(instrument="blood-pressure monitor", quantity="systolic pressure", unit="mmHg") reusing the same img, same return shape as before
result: 141; mmHg
